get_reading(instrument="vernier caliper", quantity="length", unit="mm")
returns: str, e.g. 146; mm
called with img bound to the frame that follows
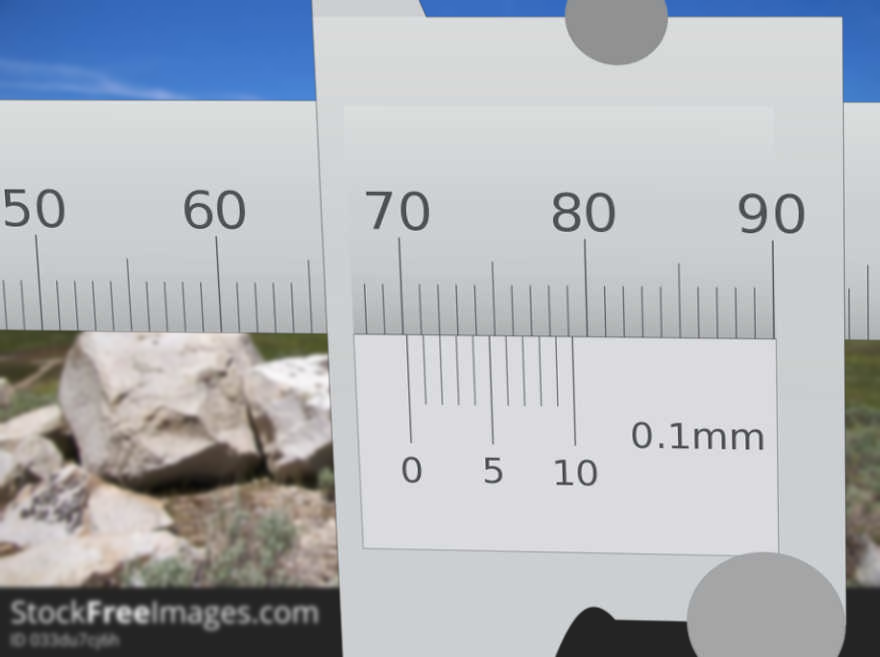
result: 70.2; mm
